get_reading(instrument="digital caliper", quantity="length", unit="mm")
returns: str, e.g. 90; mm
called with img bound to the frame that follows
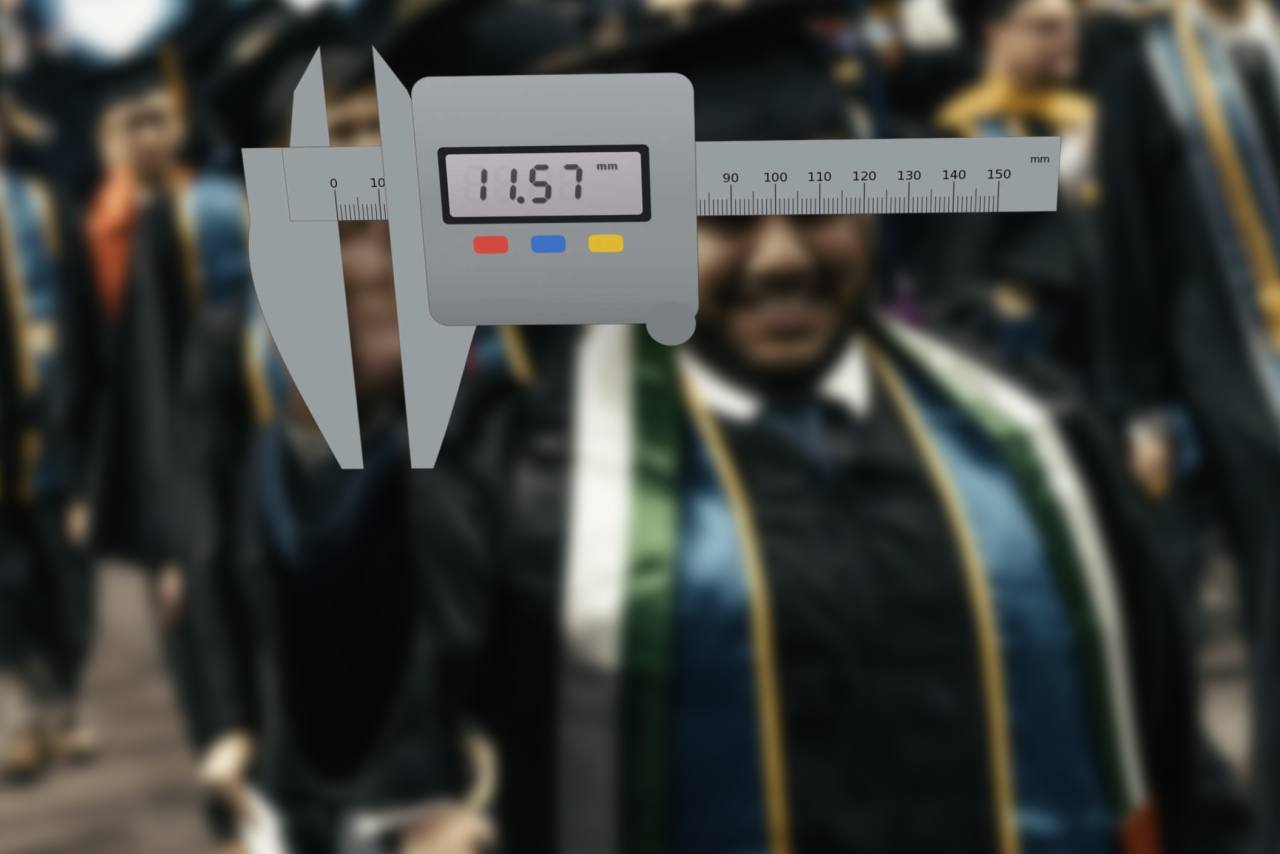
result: 11.57; mm
